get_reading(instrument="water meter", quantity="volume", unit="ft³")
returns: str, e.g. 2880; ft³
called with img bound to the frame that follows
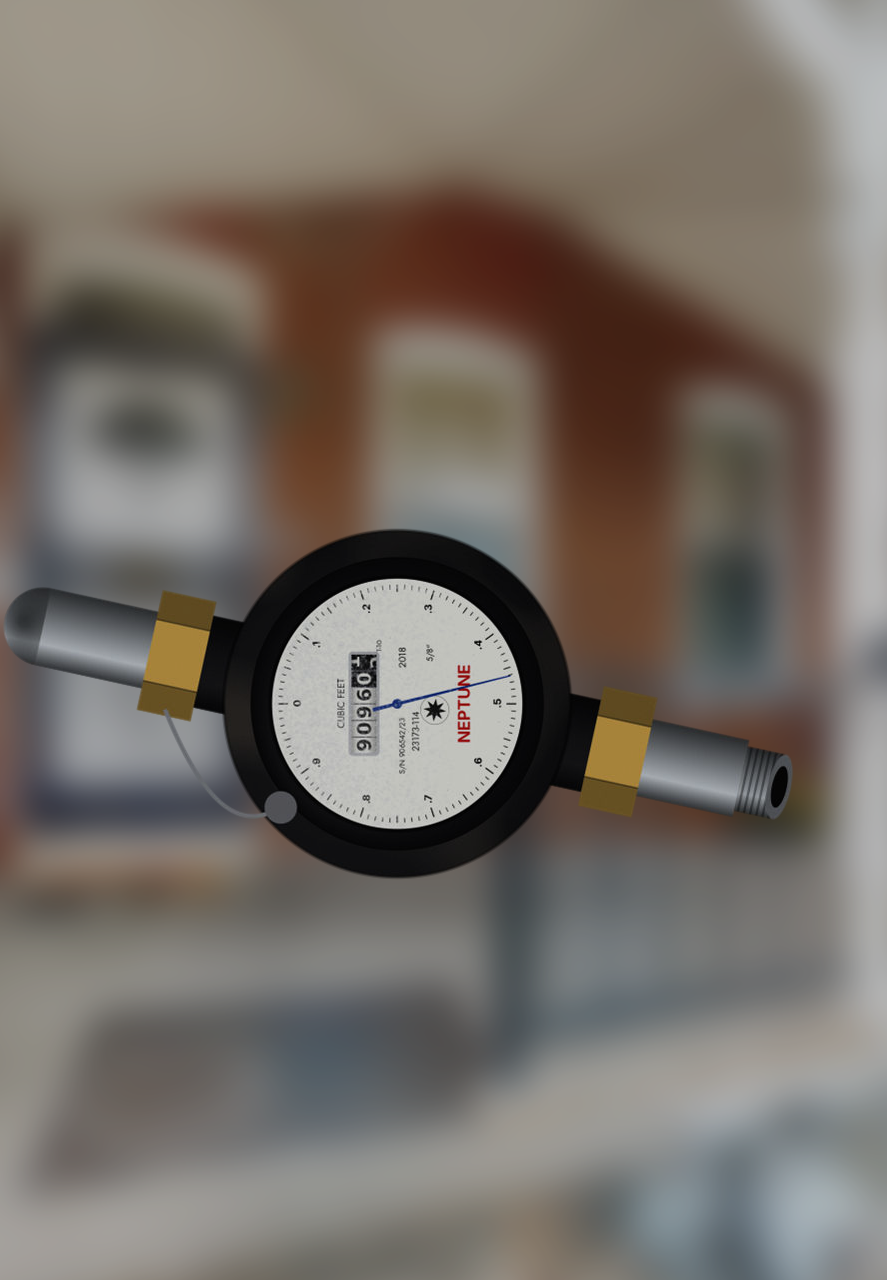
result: 909601.46; ft³
